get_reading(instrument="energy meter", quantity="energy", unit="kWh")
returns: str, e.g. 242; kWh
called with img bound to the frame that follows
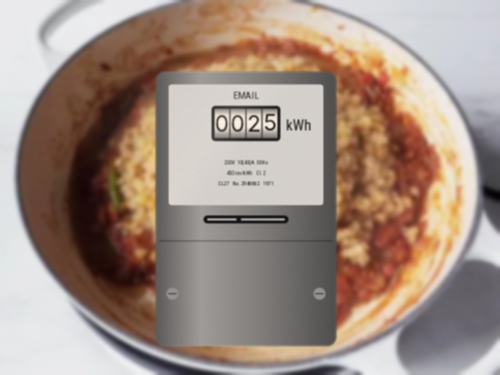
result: 25; kWh
